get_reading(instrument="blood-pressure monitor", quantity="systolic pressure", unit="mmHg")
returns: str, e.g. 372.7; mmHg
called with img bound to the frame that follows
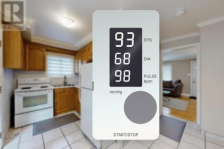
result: 93; mmHg
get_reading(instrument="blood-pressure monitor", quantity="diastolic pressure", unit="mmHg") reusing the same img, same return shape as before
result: 68; mmHg
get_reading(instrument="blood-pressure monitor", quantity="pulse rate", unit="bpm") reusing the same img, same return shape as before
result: 98; bpm
